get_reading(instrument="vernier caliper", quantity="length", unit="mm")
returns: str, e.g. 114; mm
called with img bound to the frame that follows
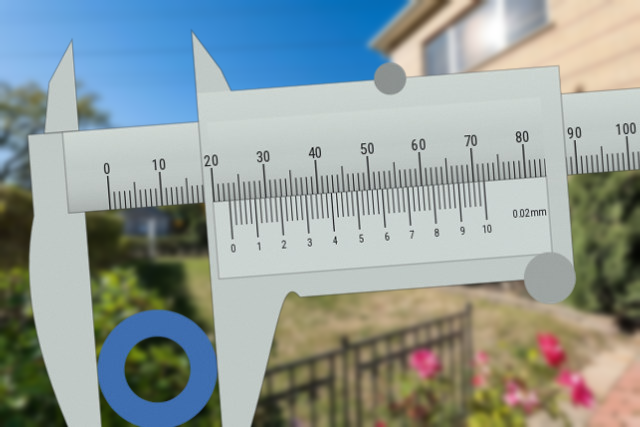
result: 23.0; mm
